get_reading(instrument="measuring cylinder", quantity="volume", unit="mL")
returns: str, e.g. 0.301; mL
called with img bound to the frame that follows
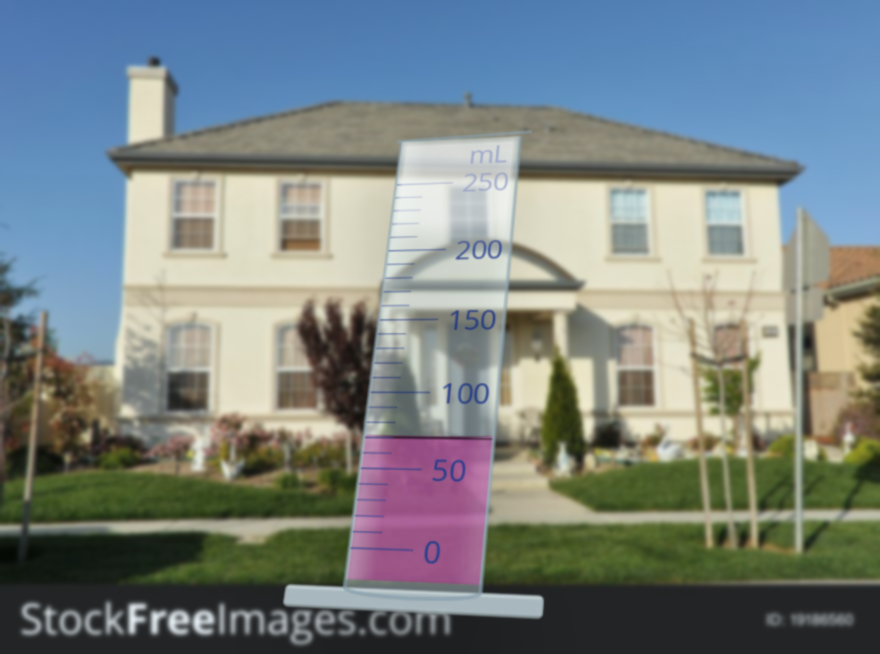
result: 70; mL
